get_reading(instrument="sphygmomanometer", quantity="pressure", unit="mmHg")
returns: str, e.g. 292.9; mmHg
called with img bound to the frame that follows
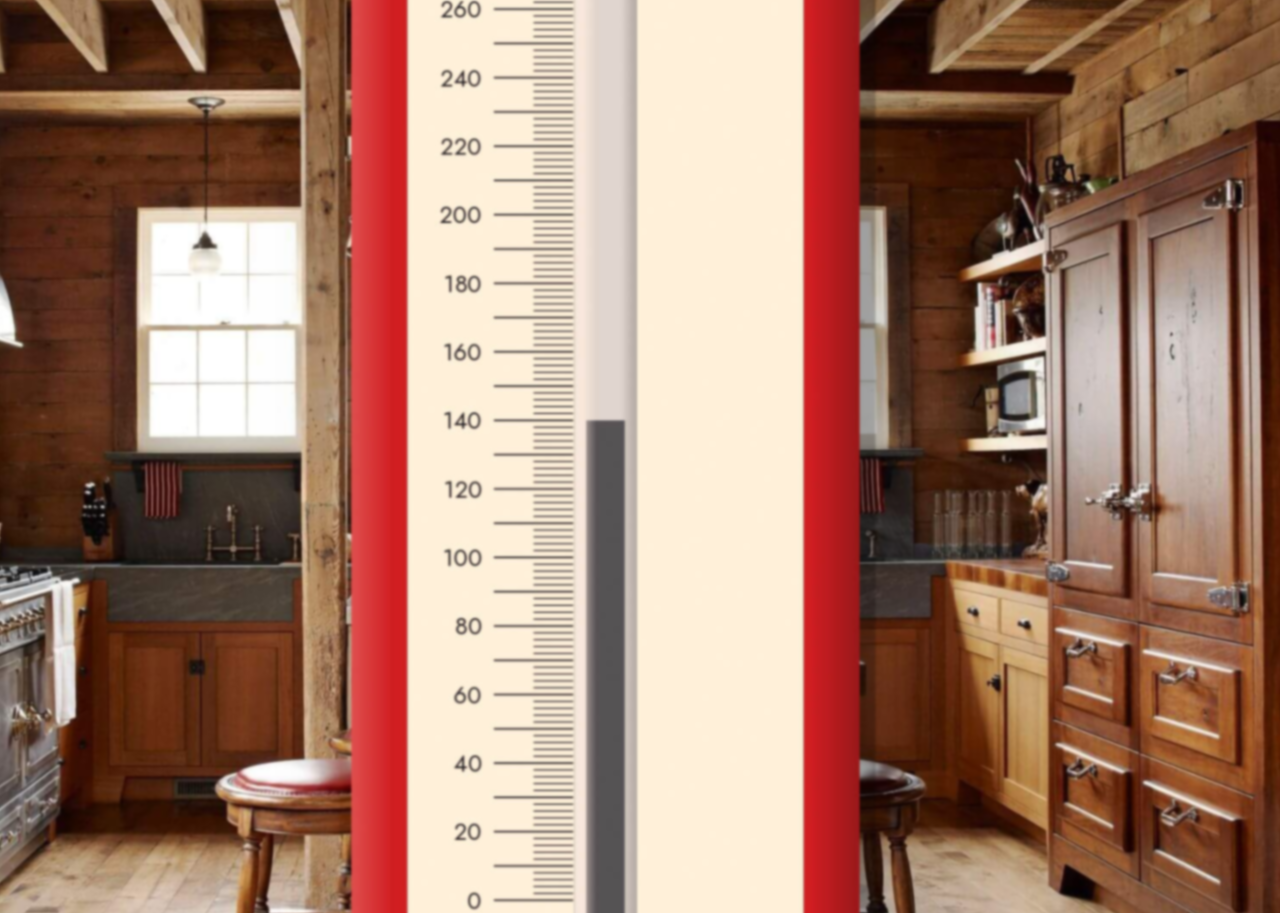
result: 140; mmHg
